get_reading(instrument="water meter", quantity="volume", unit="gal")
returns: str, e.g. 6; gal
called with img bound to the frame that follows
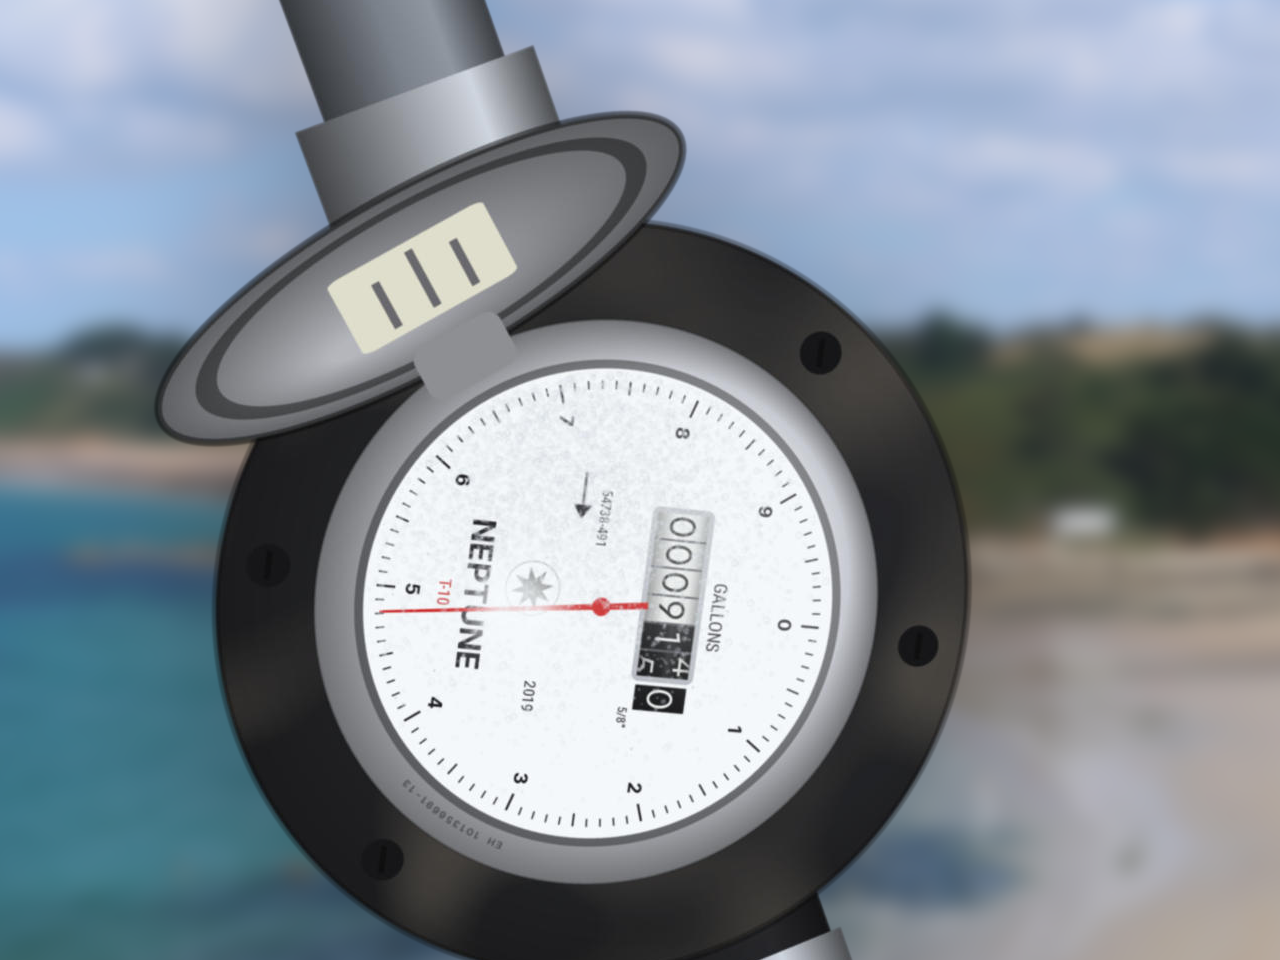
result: 9144.8; gal
